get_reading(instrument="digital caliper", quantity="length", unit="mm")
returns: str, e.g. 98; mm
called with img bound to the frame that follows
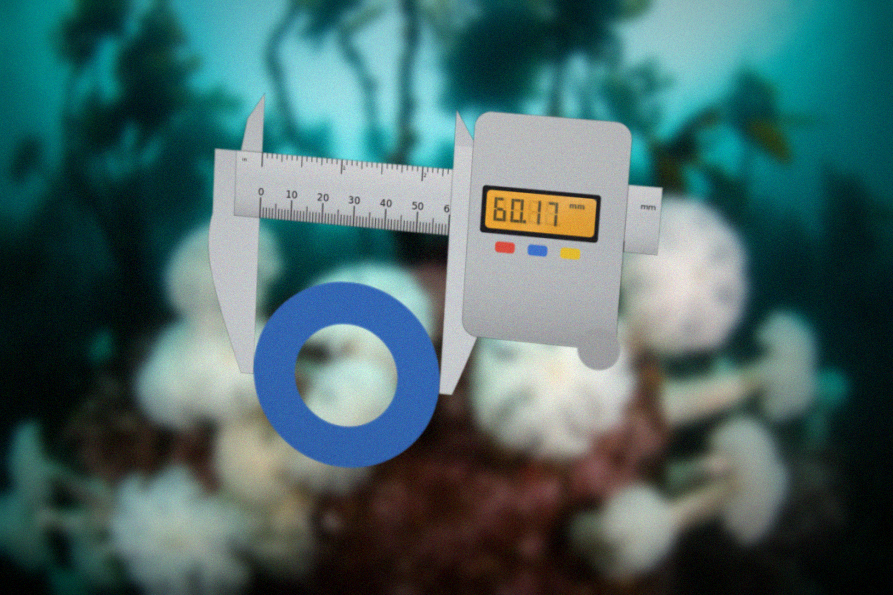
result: 60.17; mm
